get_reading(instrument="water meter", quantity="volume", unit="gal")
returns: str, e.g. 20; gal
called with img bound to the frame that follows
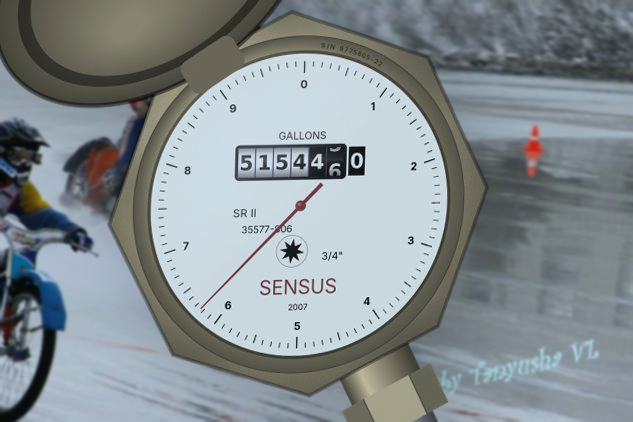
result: 5154456.2; gal
